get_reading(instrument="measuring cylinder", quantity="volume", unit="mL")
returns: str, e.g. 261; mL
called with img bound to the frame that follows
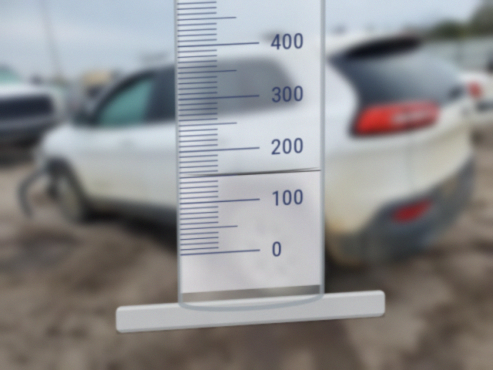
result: 150; mL
